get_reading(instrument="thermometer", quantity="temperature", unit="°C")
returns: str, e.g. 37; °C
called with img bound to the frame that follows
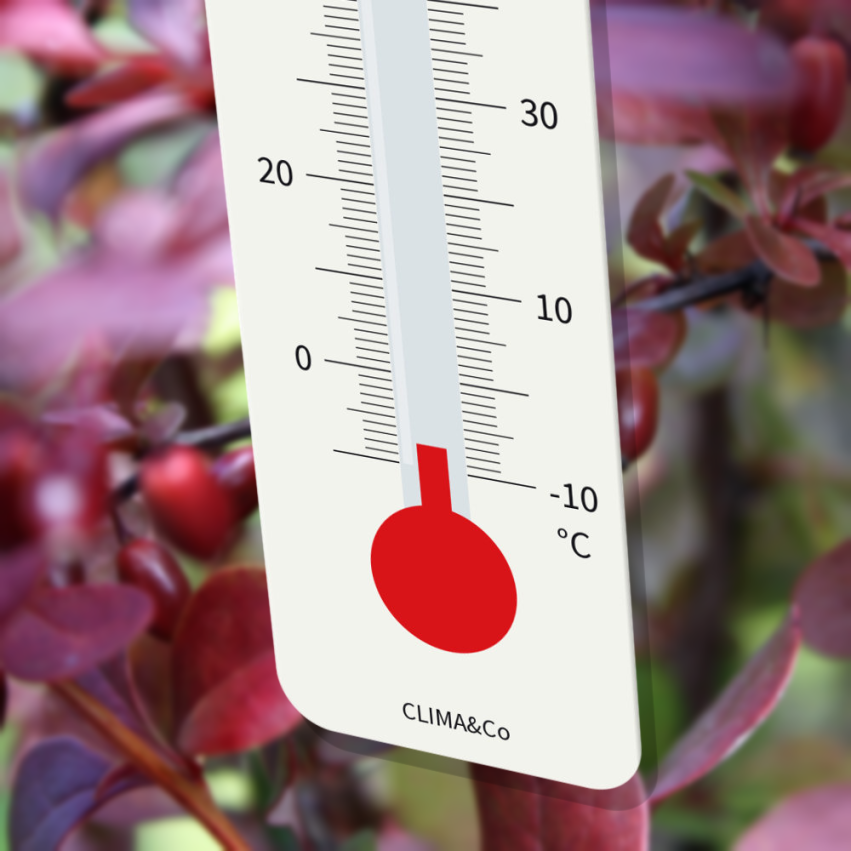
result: -7.5; °C
